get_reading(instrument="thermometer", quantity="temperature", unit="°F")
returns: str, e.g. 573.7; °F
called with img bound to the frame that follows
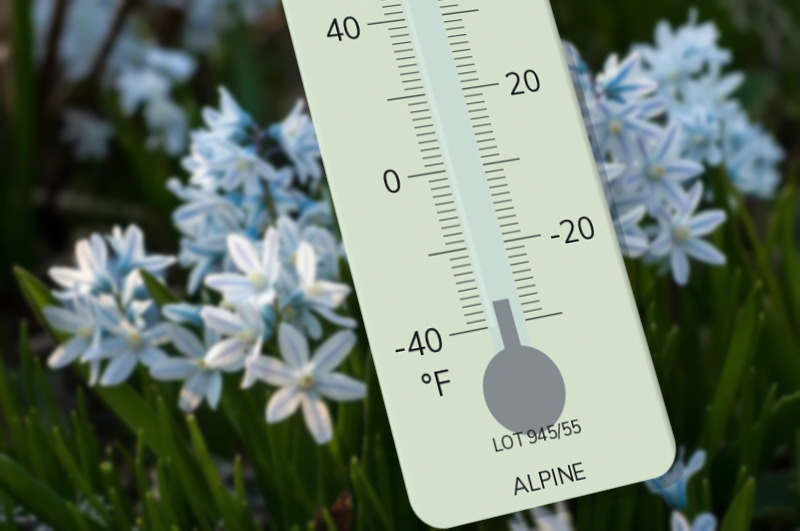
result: -34; °F
